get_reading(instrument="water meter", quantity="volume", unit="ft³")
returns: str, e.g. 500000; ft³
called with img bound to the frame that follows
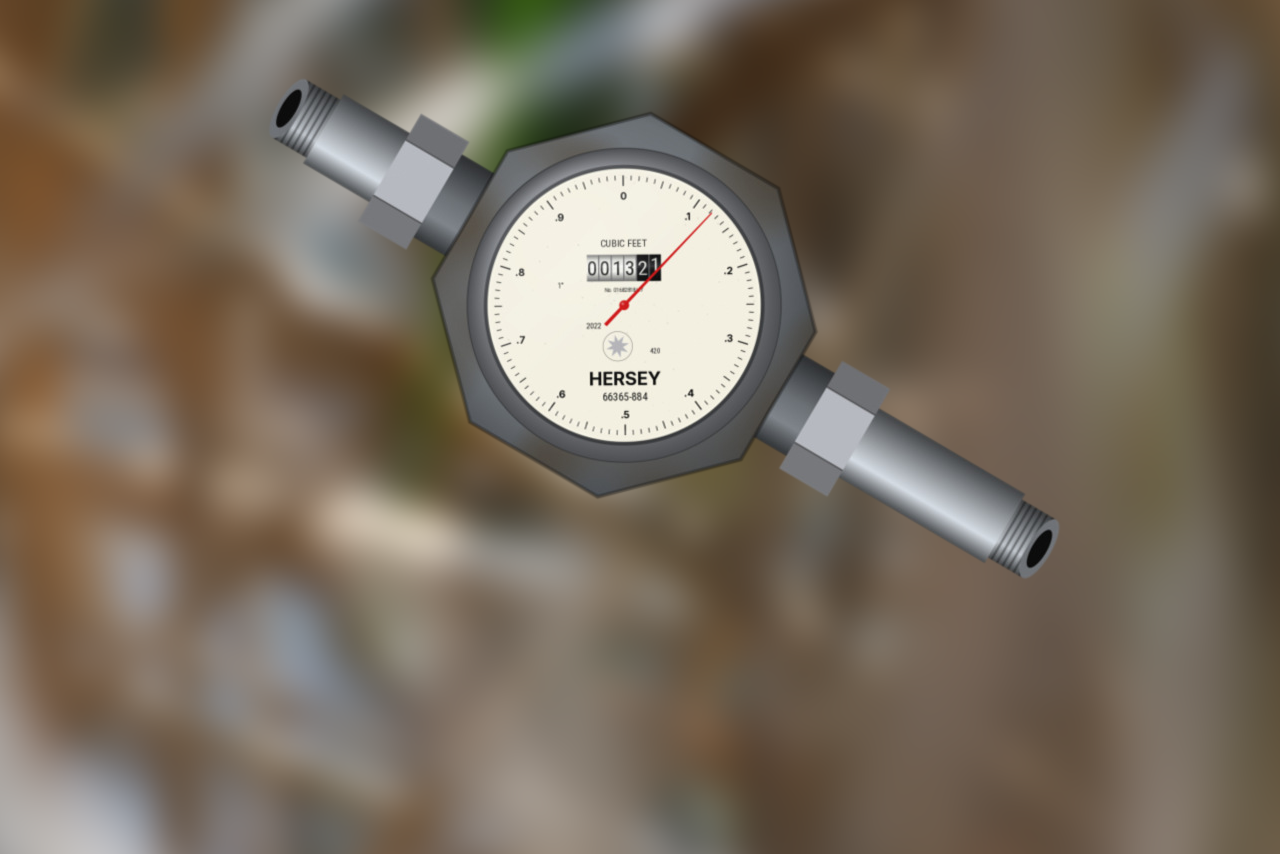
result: 1321.12; ft³
